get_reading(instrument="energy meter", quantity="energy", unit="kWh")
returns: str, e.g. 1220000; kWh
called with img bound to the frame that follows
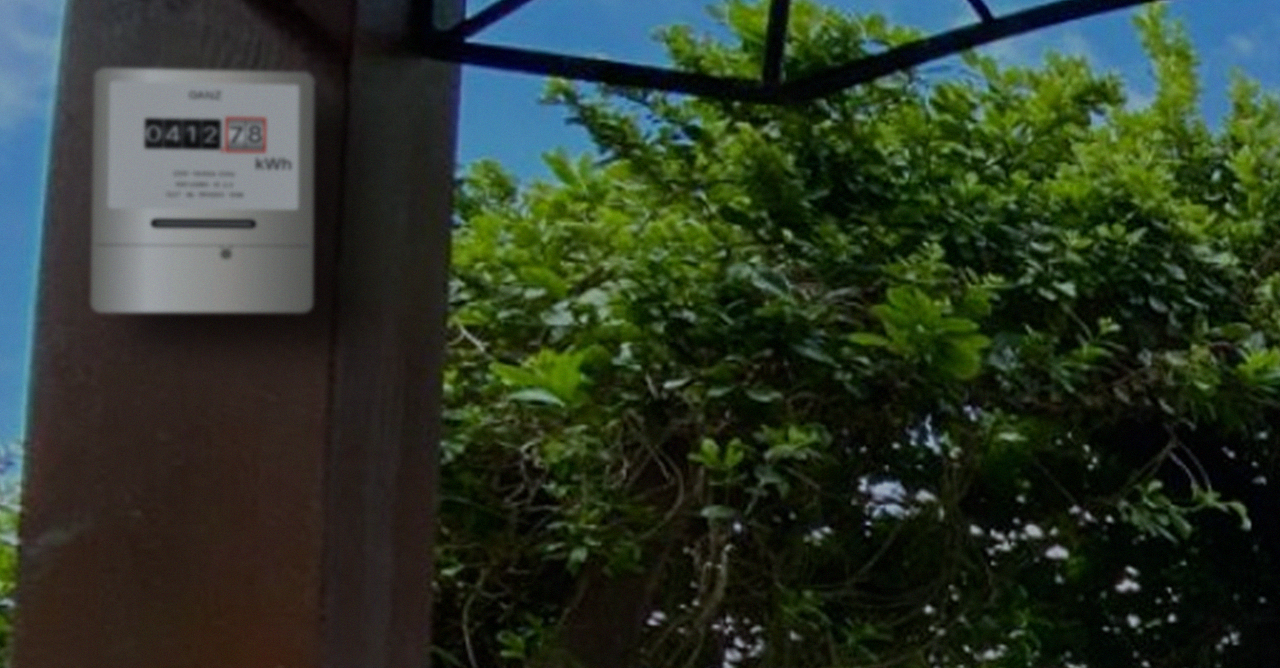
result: 412.78; kWh
